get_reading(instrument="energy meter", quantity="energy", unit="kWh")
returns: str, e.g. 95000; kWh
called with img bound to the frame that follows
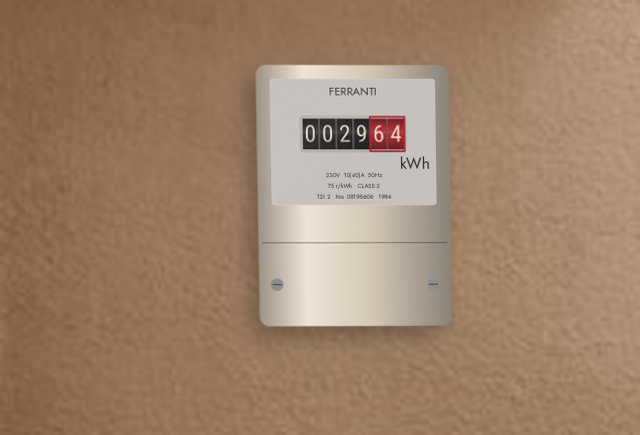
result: 29.64; kWh
